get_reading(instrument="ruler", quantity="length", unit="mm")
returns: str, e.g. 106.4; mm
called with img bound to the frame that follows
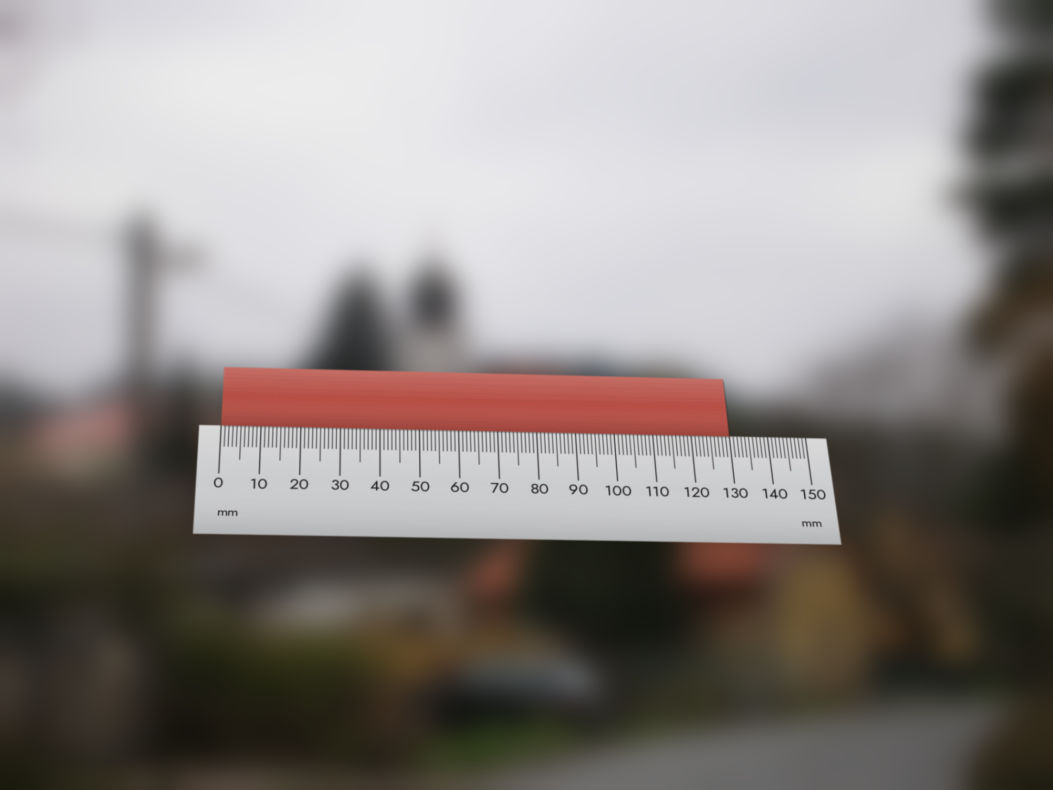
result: 130; mm
